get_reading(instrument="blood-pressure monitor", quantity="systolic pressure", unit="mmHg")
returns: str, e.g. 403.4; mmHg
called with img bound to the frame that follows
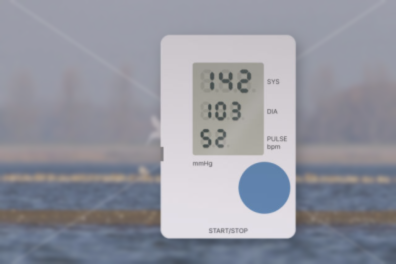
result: 142; mmHg
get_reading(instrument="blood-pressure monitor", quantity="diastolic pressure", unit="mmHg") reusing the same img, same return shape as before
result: 103; mmHg
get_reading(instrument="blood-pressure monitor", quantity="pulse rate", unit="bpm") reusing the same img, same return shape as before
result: 52; bpm
